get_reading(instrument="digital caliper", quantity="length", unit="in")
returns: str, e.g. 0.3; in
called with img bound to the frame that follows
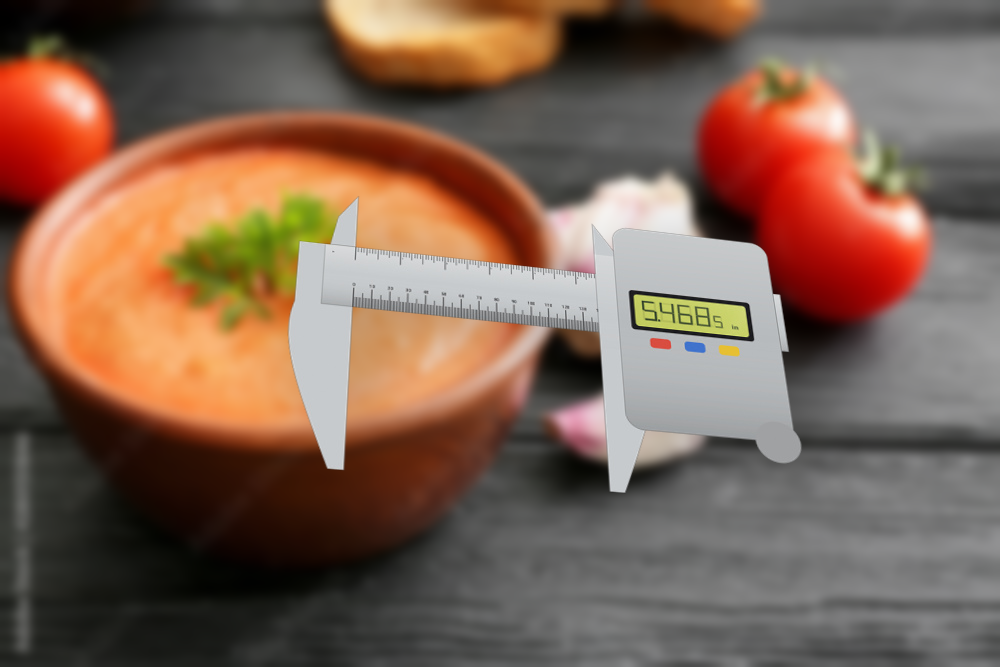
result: 5.4685; in
